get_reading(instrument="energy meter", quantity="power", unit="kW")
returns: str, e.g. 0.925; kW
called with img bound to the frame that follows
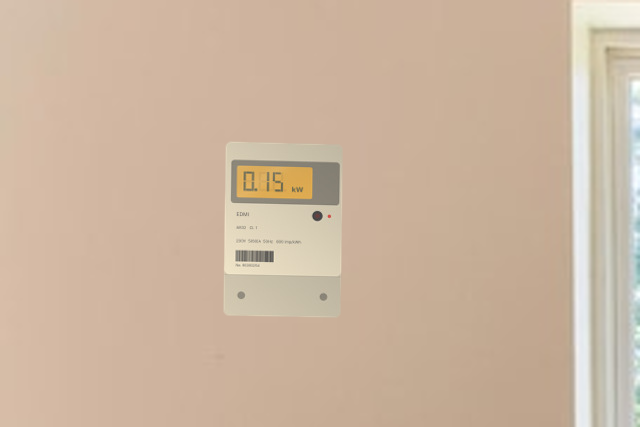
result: 0.15; kW
